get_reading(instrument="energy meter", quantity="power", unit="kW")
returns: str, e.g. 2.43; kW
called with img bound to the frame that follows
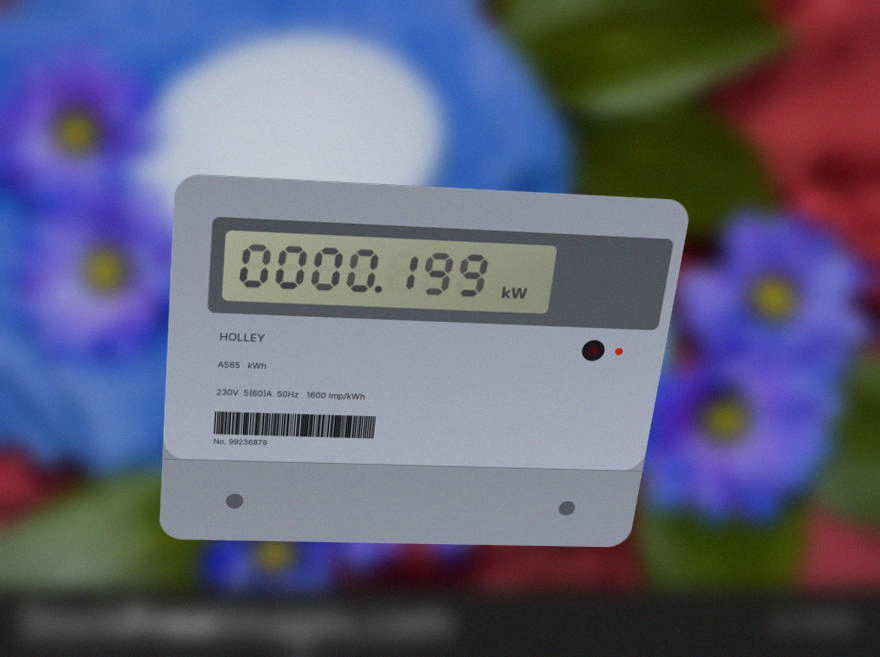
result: 0.199; kW
